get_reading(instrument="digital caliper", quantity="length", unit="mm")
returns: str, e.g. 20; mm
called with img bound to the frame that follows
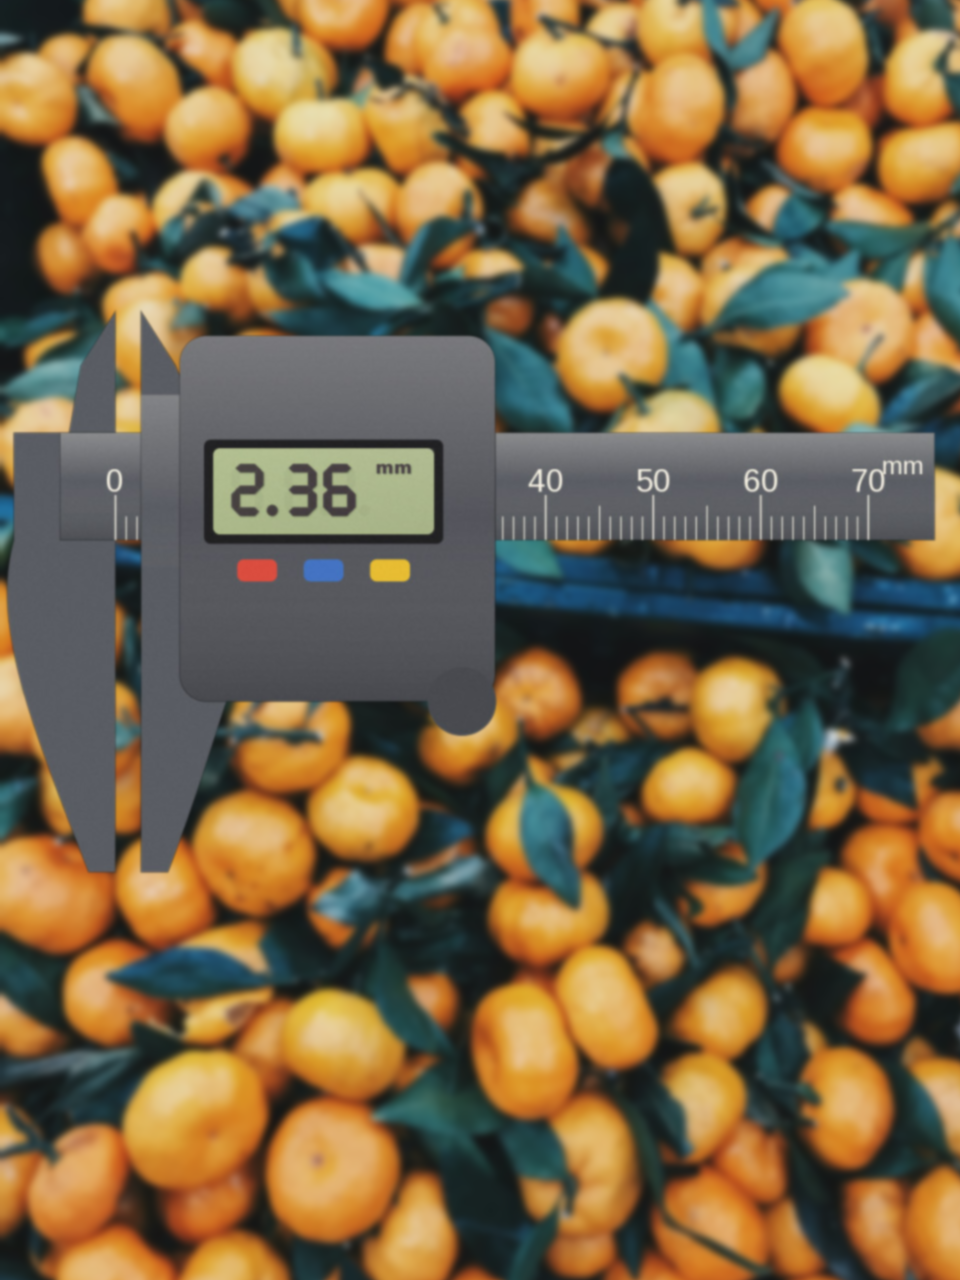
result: 2.36; mm
